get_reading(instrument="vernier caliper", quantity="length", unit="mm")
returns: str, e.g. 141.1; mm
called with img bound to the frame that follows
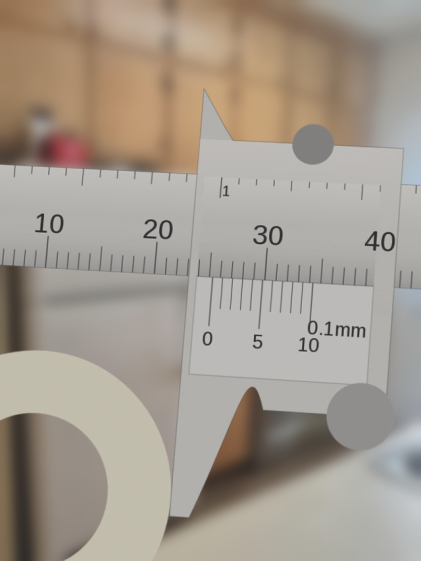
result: 25.3; mm
